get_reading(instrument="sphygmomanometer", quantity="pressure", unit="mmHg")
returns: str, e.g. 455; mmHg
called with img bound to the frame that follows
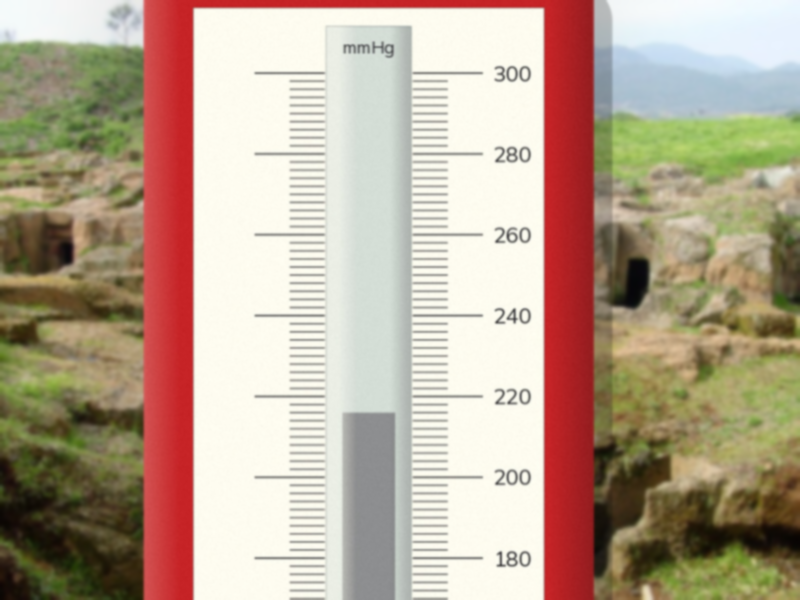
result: 216; mmHg
